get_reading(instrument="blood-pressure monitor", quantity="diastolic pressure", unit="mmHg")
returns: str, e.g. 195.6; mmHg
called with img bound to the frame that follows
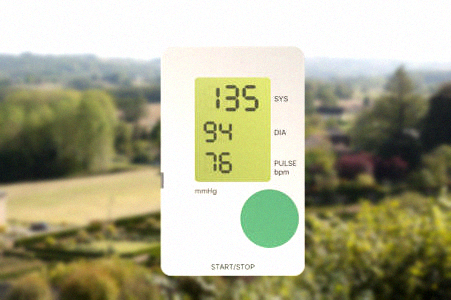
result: 94; mmHg
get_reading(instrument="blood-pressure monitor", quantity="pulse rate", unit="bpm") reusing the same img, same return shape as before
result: 76; bpm
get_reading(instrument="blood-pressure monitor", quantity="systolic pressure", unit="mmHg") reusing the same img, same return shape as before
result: 135; mmHg
